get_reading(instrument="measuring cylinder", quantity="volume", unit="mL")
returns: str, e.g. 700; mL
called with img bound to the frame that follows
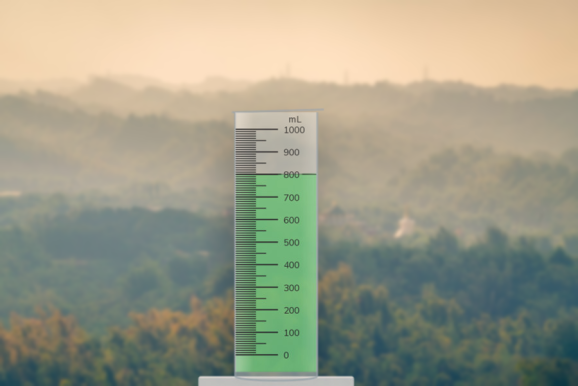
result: 800; mL
